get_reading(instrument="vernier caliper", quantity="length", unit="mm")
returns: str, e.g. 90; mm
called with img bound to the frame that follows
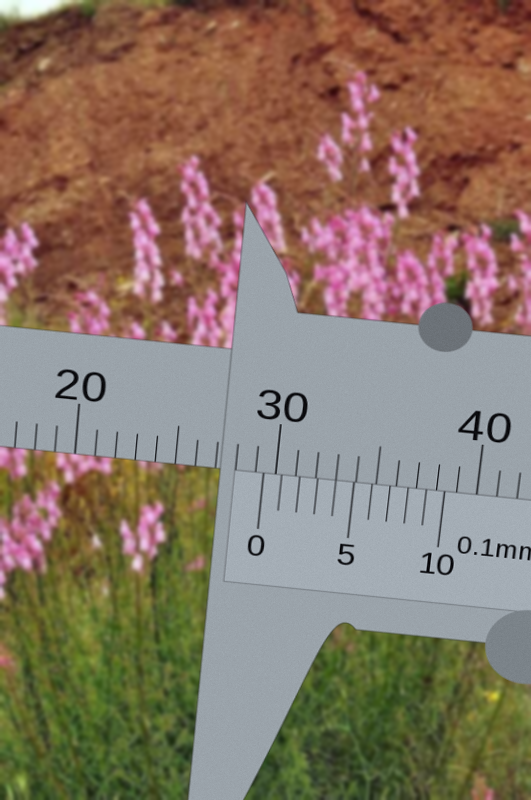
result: 29.4; mm
